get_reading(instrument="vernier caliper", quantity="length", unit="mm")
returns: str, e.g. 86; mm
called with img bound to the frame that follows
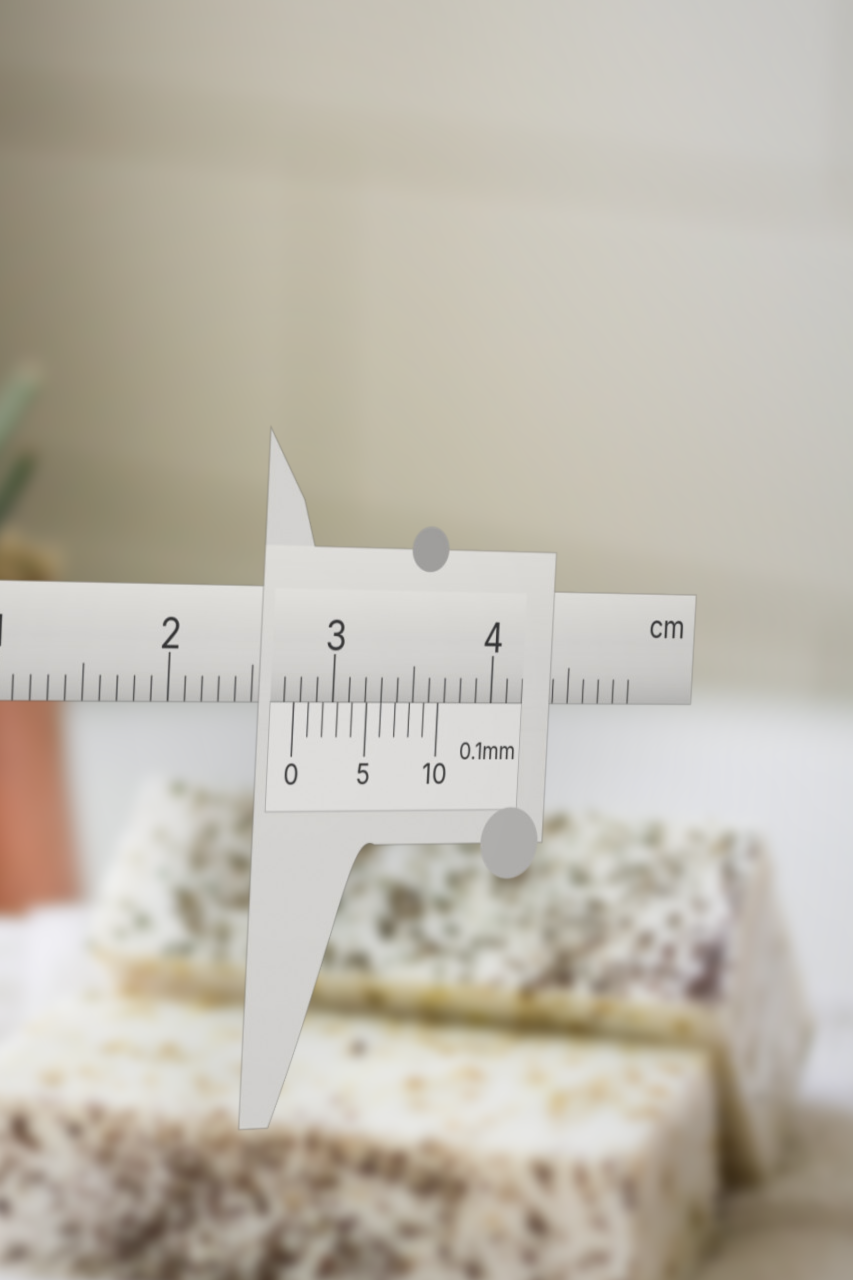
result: 27.6; mm
